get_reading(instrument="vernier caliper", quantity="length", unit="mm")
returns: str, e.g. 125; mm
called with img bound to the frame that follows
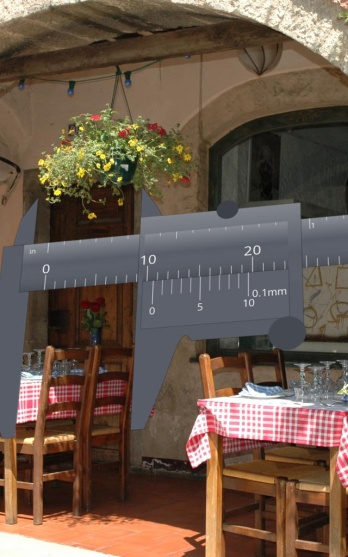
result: 10.6; mm
